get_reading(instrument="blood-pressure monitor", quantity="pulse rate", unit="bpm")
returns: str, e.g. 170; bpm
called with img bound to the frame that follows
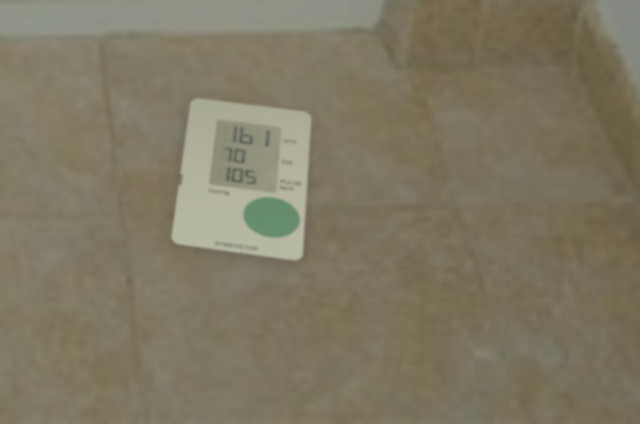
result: 105; bpm
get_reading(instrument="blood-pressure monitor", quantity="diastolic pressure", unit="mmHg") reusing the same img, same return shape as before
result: 70; mmHg
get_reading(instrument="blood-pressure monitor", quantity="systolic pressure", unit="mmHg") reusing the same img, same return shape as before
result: 161; mmHg
